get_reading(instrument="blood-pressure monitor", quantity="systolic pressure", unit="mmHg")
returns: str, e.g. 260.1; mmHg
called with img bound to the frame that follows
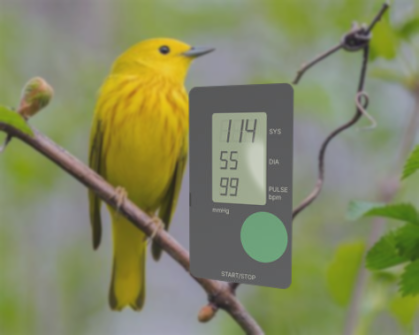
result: 114; mmHg
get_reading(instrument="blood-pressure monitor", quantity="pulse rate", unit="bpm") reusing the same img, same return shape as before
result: 99; bpm
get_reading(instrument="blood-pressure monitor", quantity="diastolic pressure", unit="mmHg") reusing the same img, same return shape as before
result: 55; mmHg
